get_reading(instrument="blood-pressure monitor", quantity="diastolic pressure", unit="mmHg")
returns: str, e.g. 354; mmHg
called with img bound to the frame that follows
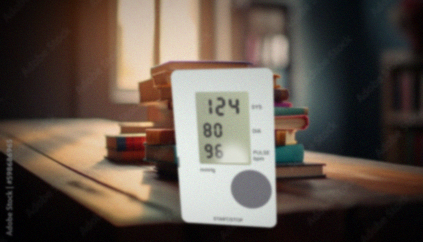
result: 80; mmHg
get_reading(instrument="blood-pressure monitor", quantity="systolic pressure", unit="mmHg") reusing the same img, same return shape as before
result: 124; mmHg
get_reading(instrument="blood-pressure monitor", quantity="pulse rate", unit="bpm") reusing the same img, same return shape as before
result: 96; bpm
